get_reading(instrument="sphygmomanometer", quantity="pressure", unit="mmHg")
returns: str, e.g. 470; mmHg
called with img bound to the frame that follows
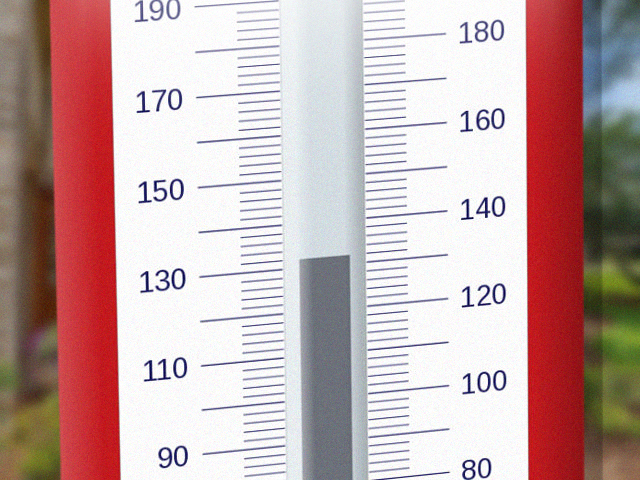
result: 132; mmHg
